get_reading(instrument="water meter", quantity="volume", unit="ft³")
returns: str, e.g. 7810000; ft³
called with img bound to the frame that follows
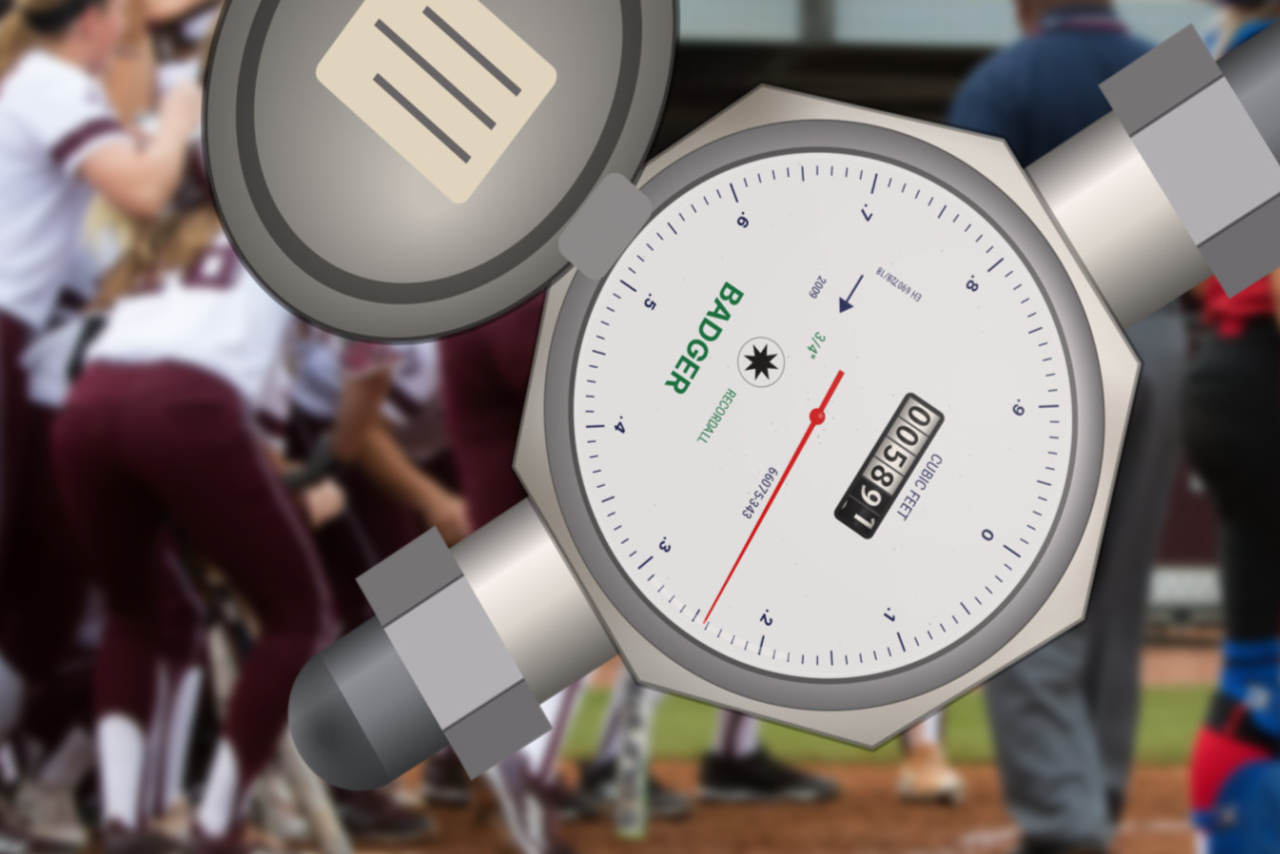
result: 5891.24; ft³
